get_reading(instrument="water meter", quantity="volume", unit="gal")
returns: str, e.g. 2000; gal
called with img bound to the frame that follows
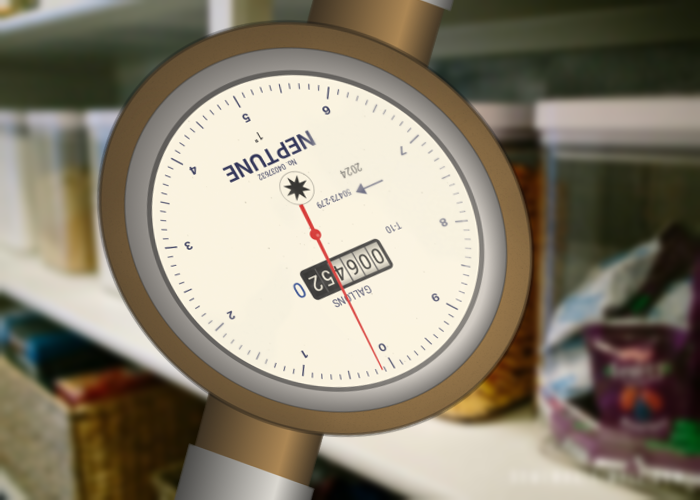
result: 64520.1; gal
